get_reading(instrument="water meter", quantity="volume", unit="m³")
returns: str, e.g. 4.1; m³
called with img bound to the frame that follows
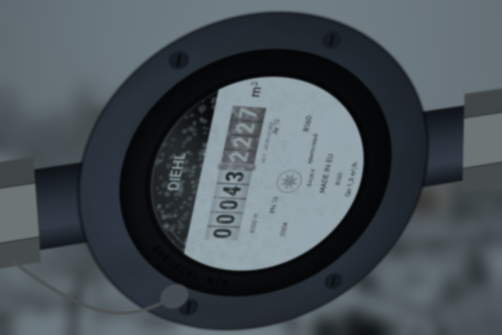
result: 43.2227; m³
